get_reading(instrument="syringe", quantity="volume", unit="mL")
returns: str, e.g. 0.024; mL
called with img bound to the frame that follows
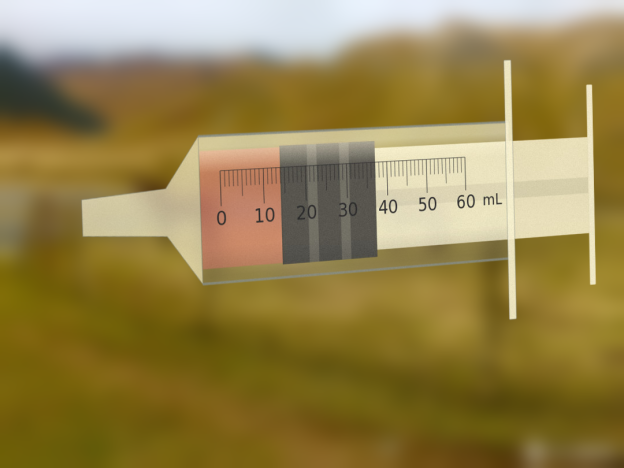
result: 14; mL
